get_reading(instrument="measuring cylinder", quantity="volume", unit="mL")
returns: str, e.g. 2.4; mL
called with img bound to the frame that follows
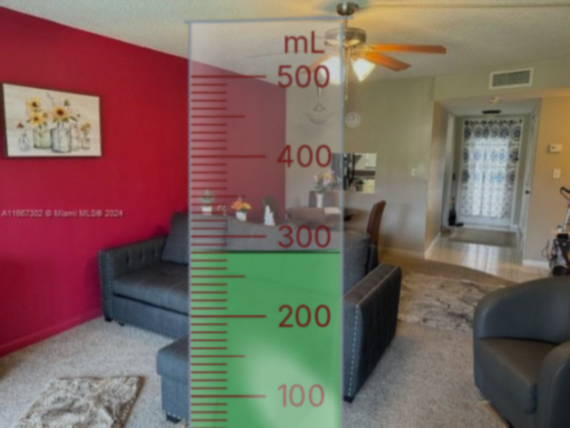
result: 280; mL
